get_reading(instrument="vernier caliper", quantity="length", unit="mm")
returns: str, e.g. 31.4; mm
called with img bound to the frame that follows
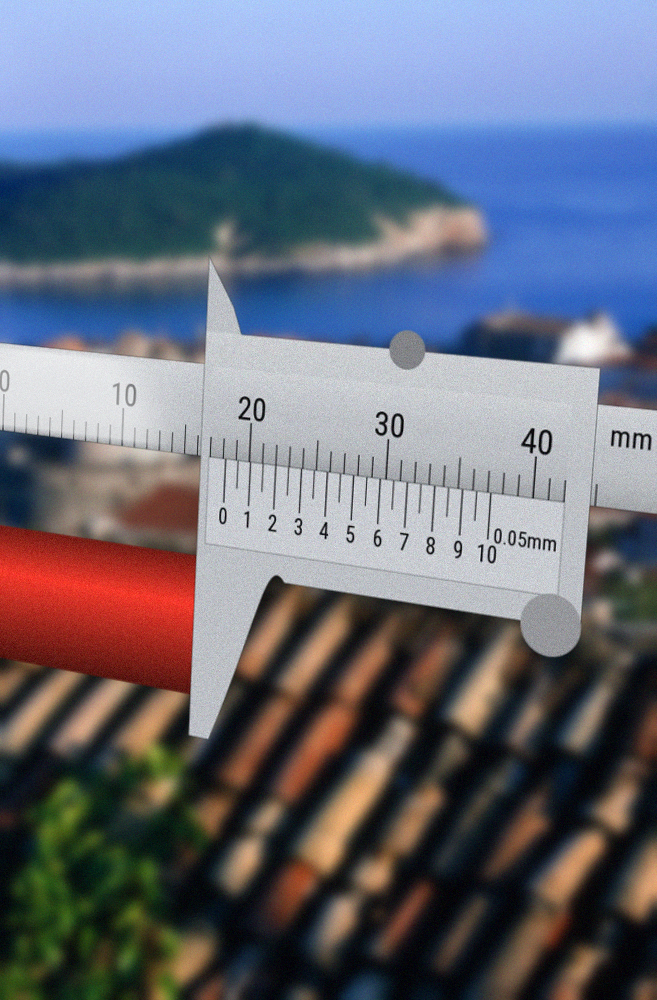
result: 18.2; mm
